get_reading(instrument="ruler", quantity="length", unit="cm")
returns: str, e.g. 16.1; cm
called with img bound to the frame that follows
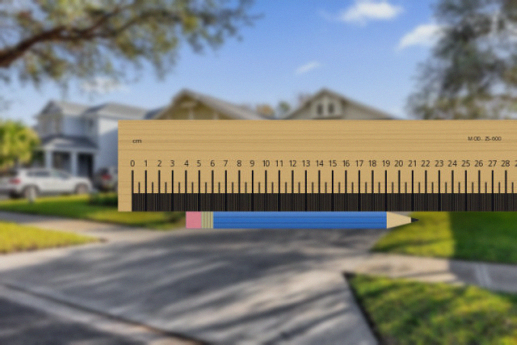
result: 17.5; cm
